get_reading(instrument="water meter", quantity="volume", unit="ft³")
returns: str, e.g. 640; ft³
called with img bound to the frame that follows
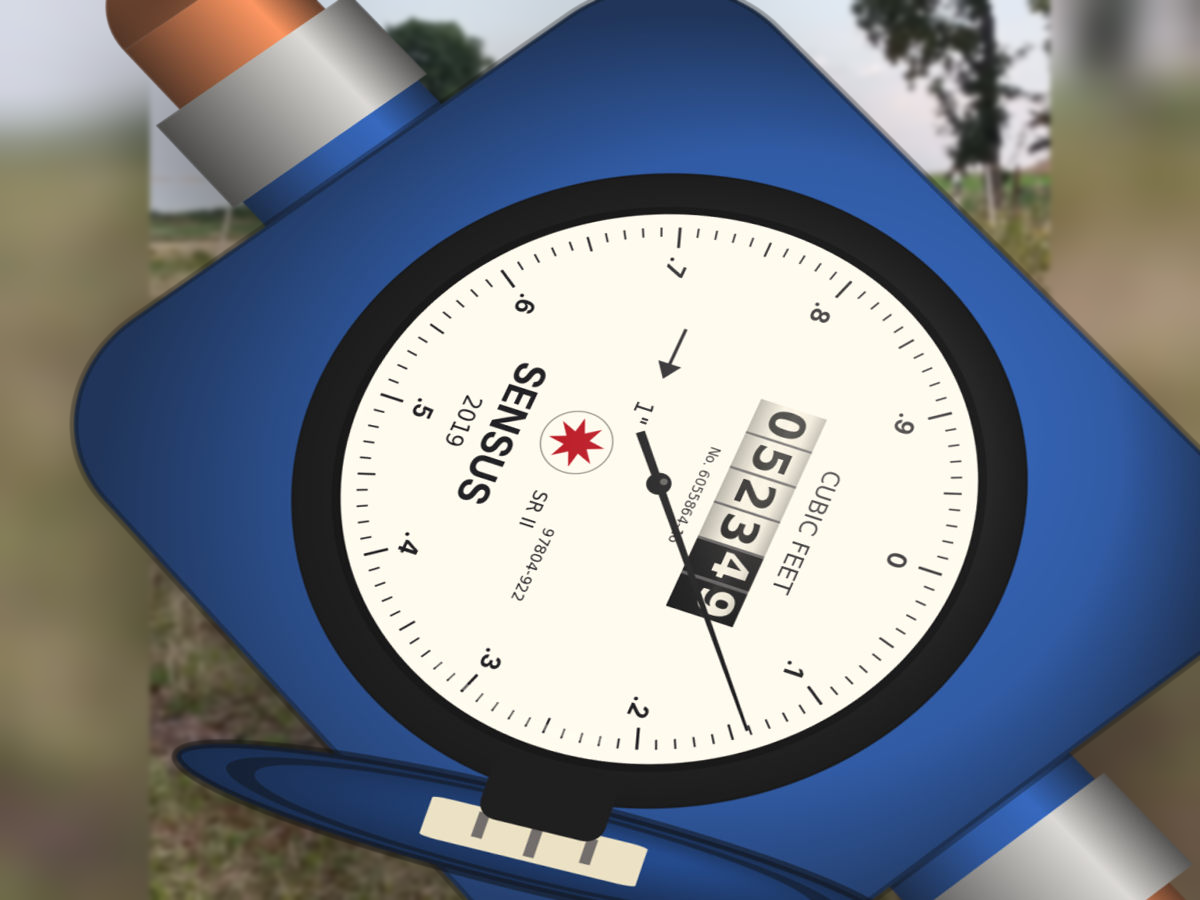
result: 52349.14; ft³
